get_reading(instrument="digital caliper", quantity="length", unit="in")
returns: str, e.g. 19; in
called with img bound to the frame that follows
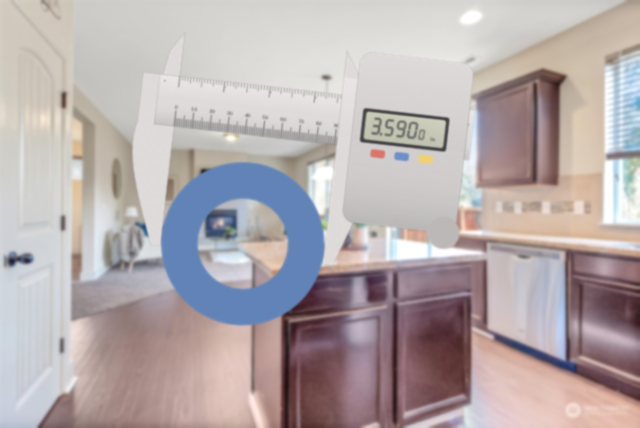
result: 3.5900; in
